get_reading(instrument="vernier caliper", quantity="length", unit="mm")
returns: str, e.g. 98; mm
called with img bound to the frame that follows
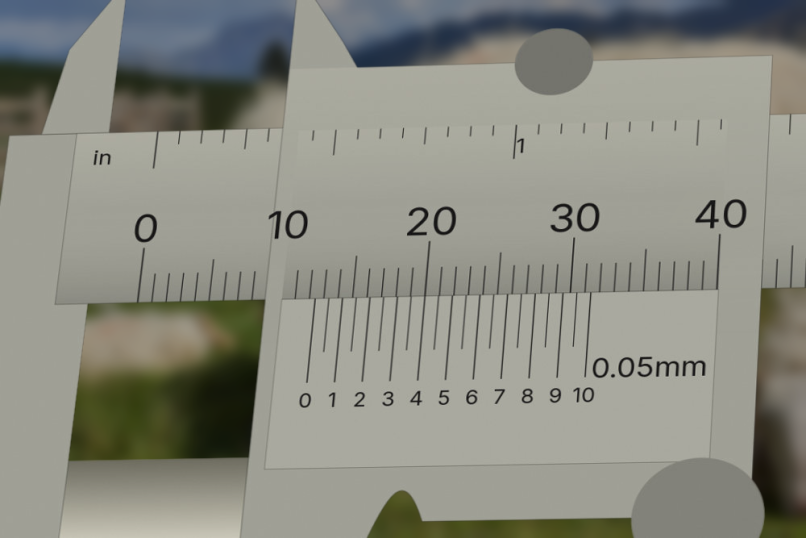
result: 12.4; mm
